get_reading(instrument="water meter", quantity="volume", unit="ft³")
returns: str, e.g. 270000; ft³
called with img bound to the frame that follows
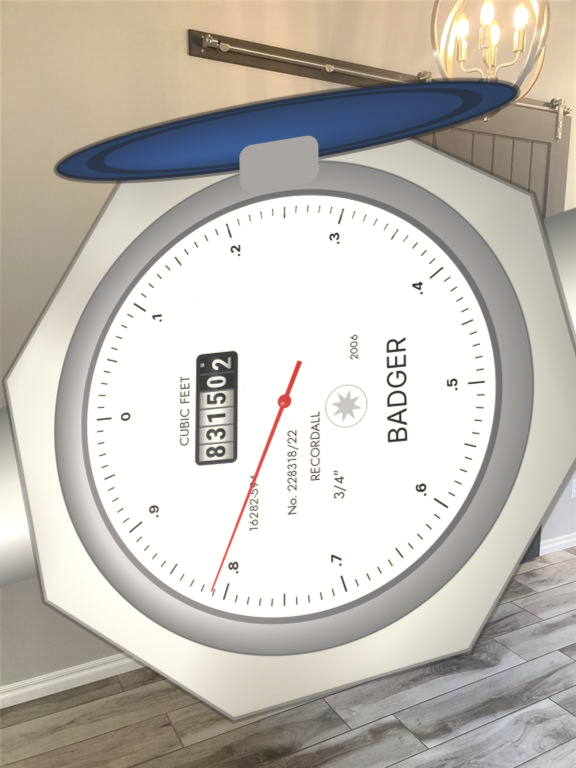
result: 831501.81; ft³
